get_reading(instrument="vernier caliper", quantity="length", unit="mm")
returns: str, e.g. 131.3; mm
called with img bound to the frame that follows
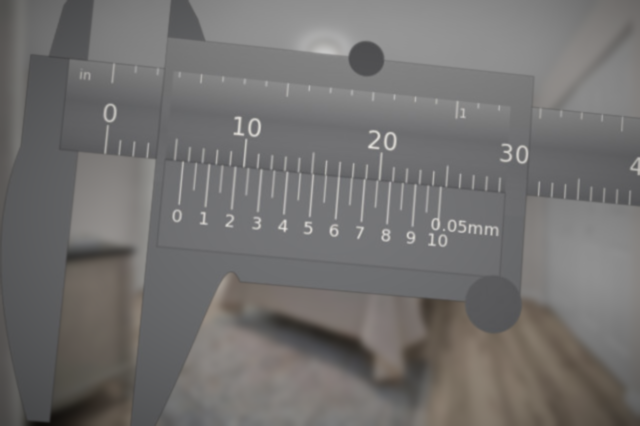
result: 5.6; mm
